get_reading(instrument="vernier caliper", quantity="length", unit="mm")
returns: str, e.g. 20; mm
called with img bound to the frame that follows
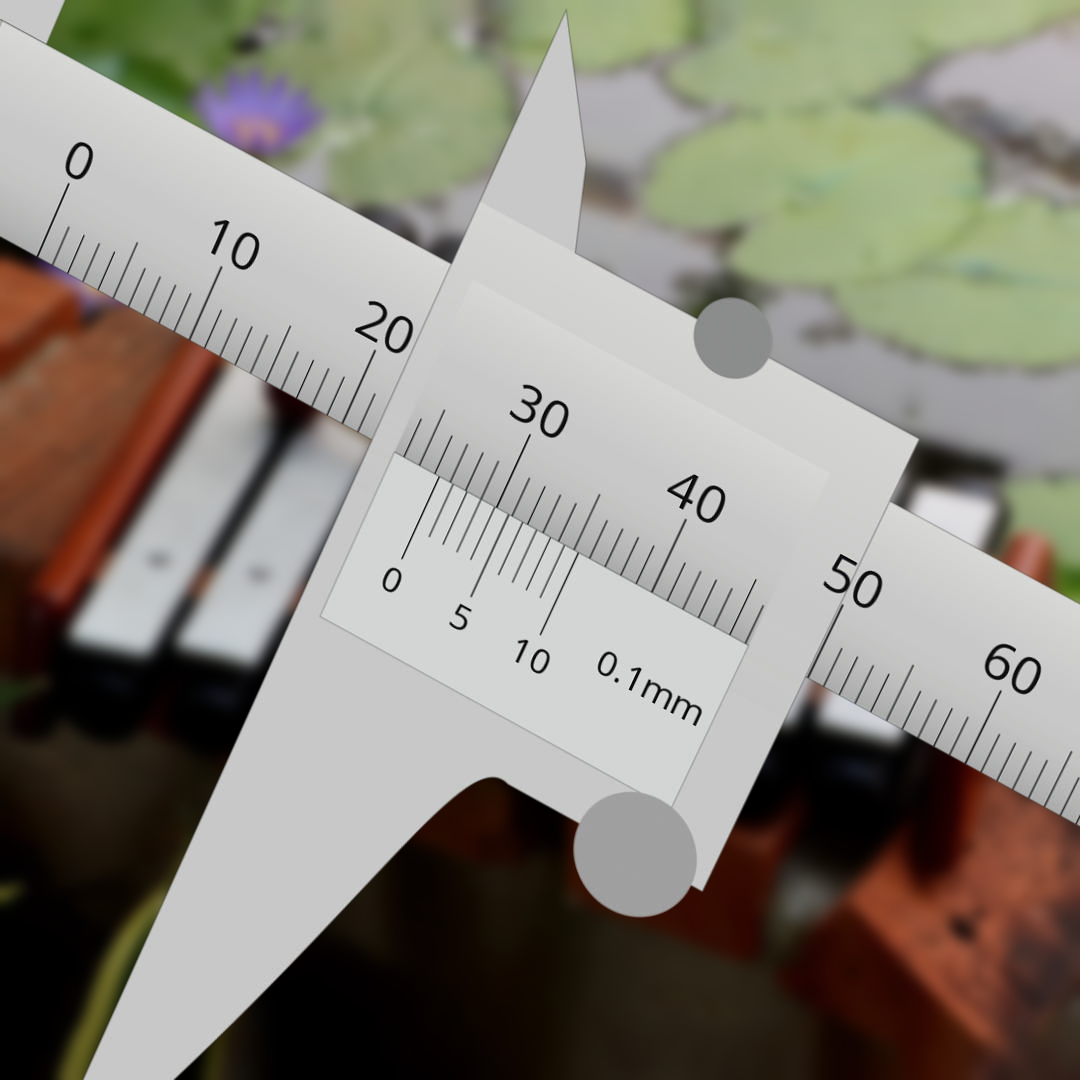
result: 26.3; mm
